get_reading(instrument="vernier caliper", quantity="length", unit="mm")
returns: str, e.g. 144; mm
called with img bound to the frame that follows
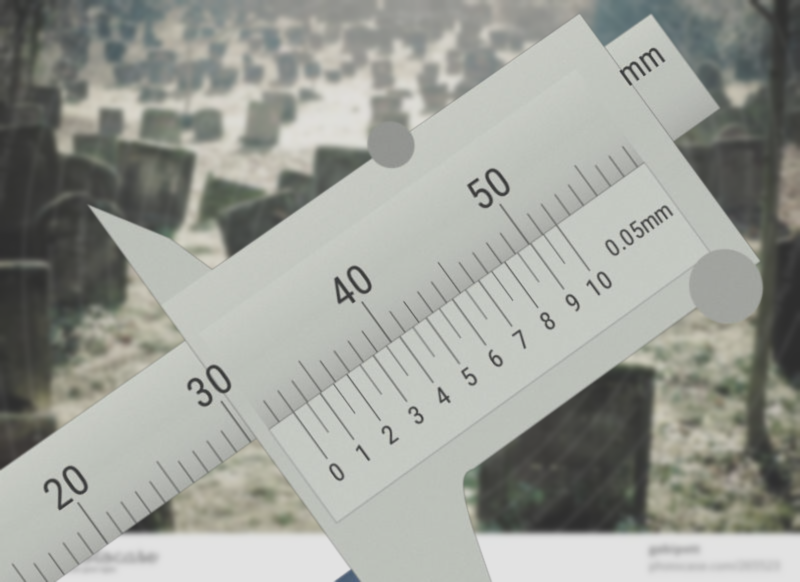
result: 33.0; mm
